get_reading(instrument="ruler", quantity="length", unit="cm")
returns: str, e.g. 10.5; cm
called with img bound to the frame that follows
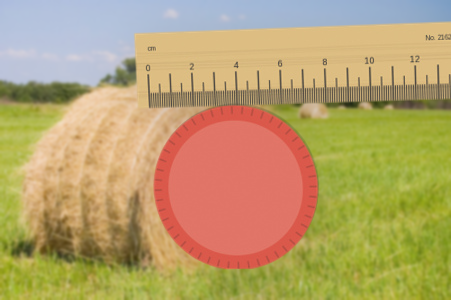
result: 7.5; cm
